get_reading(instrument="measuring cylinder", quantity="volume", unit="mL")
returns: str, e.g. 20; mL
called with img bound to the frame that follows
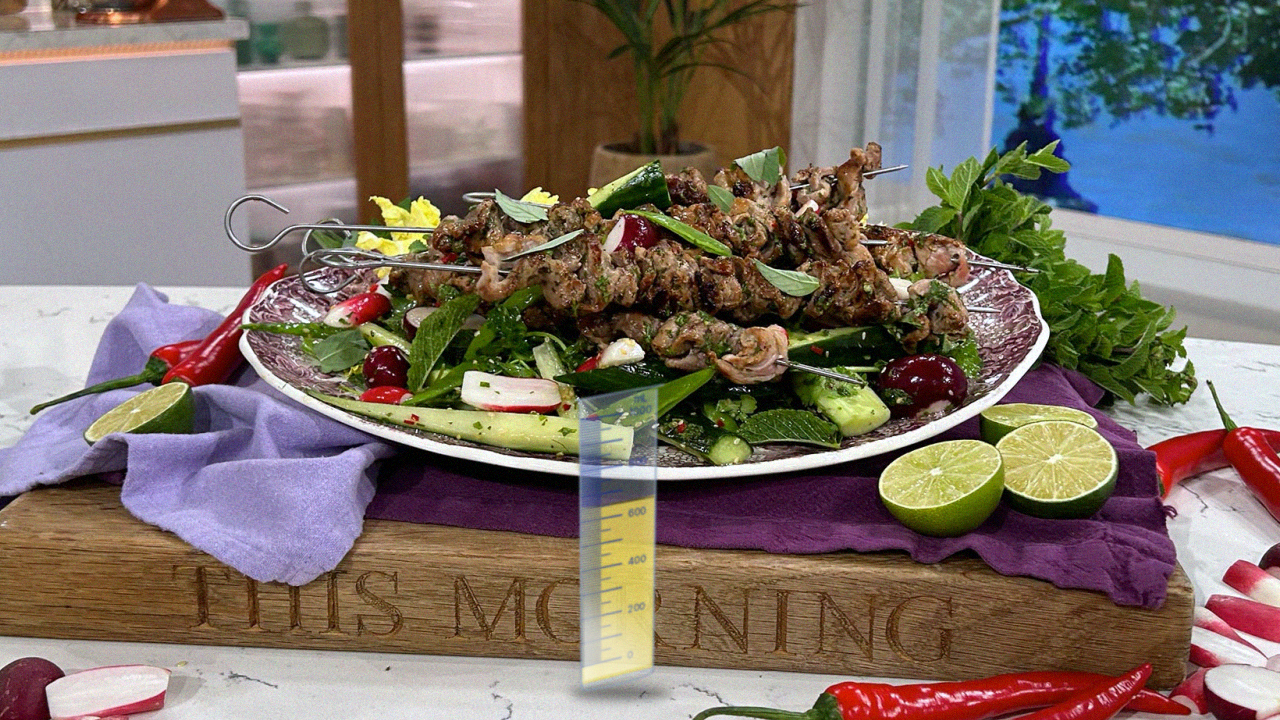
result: 650; mL
